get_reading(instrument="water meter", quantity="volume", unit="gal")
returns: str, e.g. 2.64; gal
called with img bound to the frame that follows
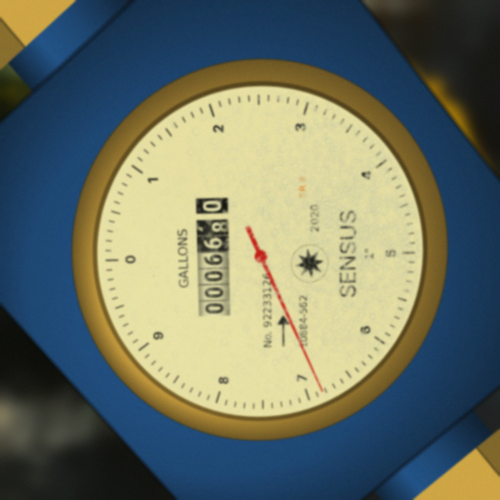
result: 6676.8; gal
